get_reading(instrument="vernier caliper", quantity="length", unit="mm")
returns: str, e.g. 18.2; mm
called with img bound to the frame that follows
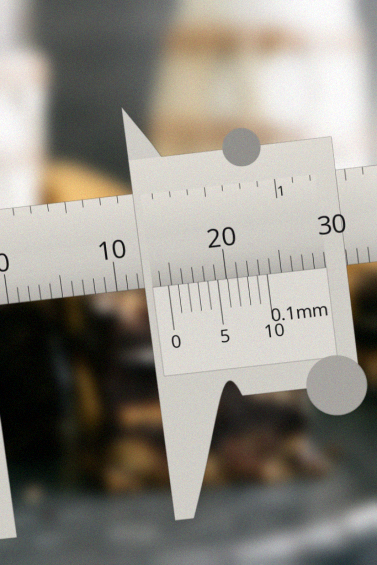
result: 14.7; mm
